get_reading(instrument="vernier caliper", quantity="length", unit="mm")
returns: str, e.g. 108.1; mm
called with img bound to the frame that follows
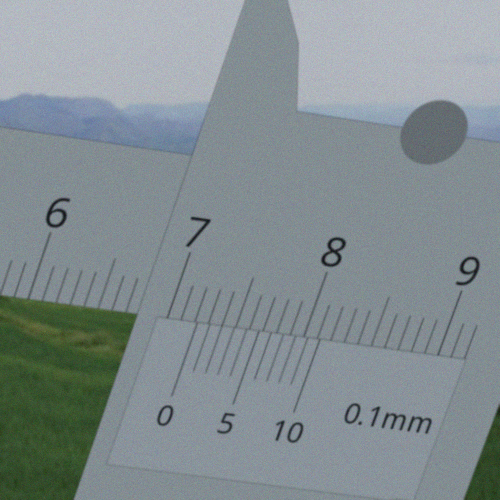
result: 72.2; mm
